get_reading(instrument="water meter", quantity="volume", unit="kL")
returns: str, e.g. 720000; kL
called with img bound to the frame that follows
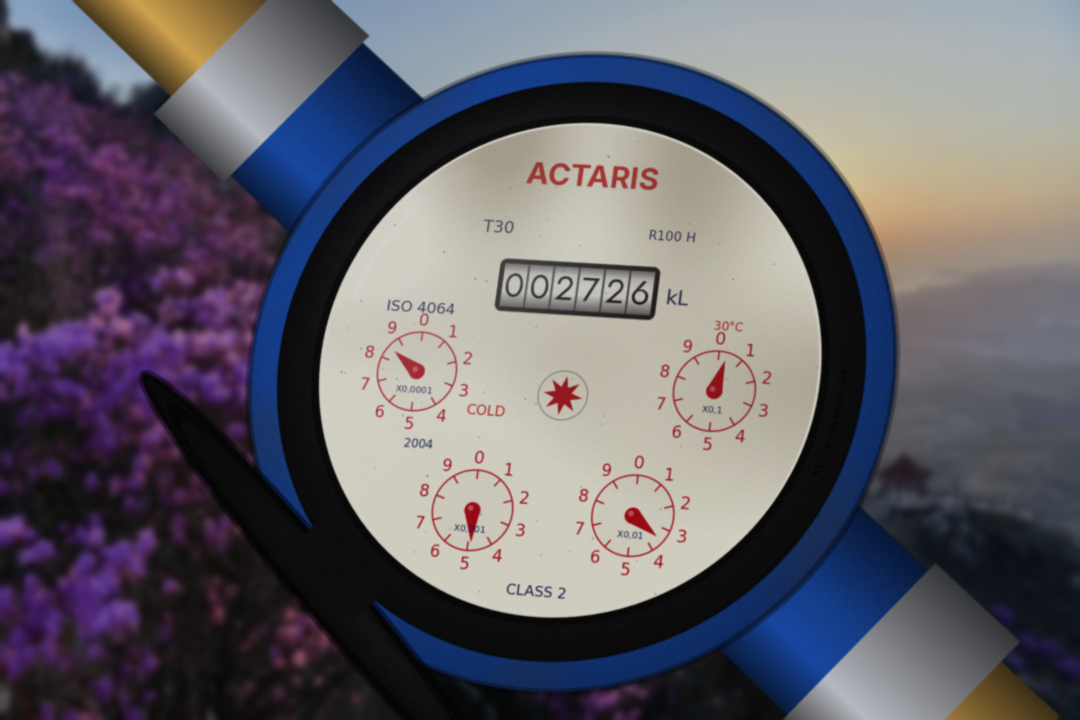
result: 2726.0348; kL
